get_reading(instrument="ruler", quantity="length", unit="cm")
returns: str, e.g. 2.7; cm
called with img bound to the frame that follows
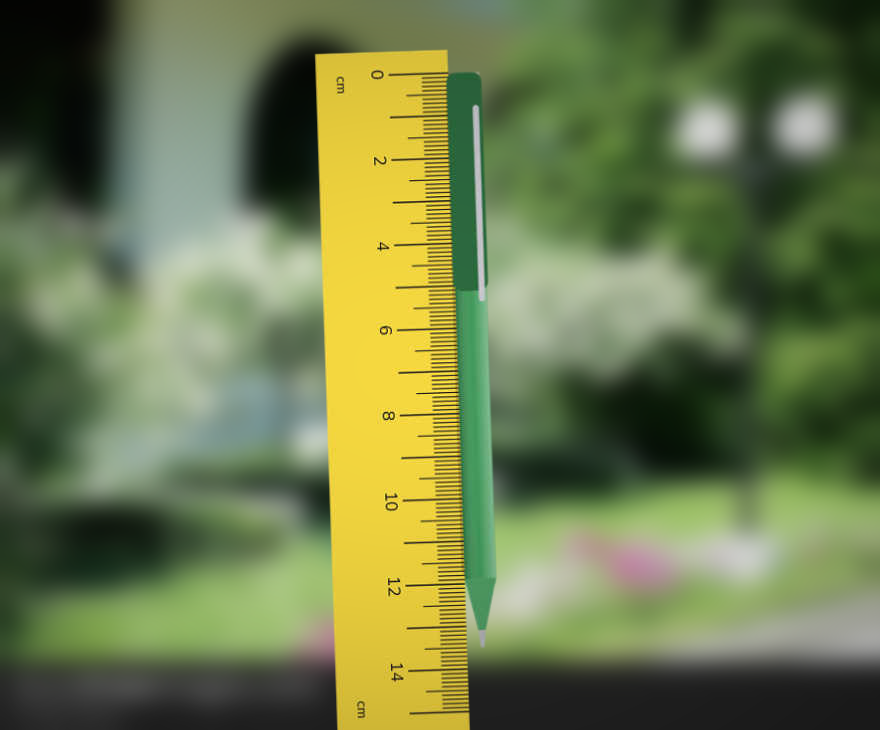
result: 13.5; cm
